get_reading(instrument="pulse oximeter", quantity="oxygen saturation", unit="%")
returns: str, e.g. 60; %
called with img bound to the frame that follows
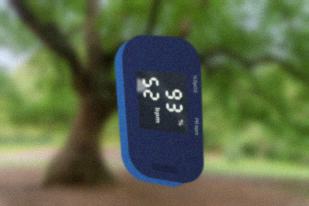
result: 93; %
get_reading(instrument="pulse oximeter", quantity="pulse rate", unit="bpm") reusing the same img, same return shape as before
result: 52; bpm
